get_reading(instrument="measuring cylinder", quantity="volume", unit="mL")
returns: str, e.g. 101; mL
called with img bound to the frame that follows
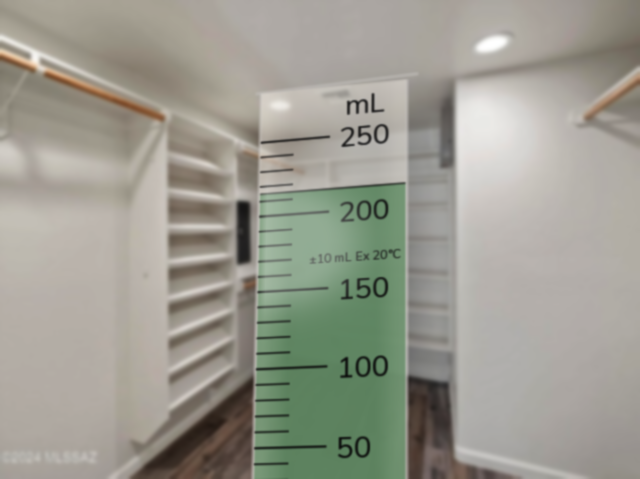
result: 215; mL
